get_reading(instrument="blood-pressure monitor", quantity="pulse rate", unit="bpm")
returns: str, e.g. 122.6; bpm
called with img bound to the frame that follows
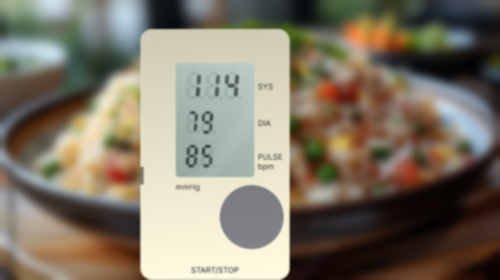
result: 85; bpm
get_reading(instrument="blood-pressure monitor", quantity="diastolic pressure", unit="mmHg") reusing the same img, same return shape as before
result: 79; mmHg
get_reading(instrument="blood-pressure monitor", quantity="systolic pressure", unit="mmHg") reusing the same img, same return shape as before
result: 114; mmHg
